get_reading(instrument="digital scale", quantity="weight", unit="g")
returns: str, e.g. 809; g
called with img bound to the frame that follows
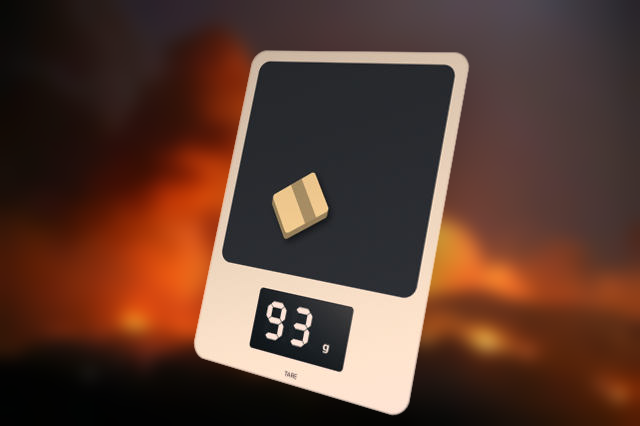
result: 93; g
